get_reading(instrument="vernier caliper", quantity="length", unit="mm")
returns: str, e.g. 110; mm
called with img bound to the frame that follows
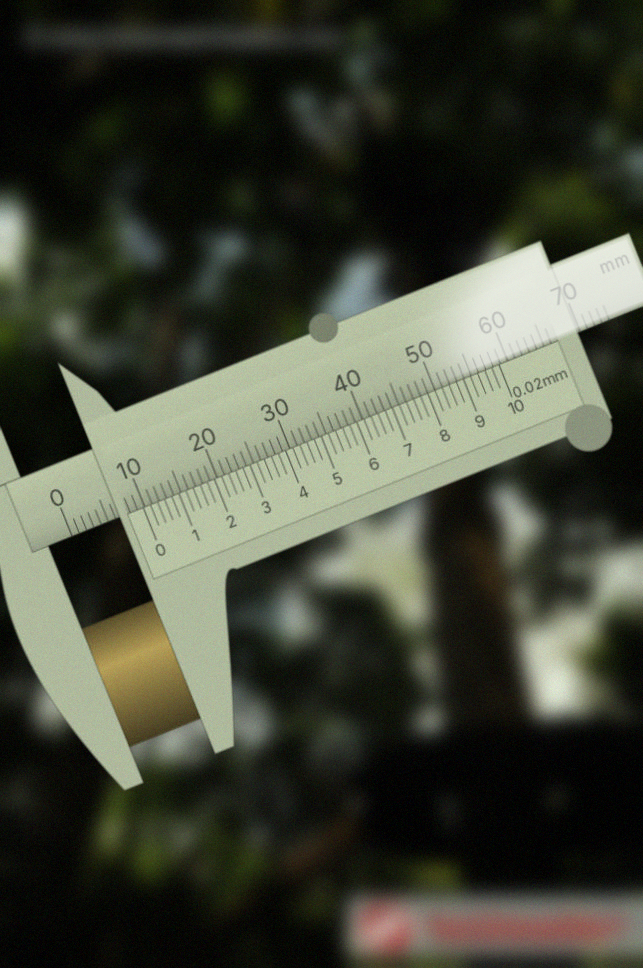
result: 9.8; mm
